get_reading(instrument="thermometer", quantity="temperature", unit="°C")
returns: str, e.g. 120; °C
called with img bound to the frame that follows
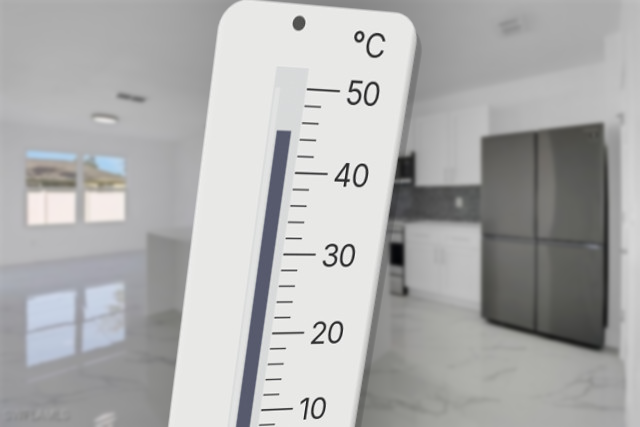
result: 45; °C
